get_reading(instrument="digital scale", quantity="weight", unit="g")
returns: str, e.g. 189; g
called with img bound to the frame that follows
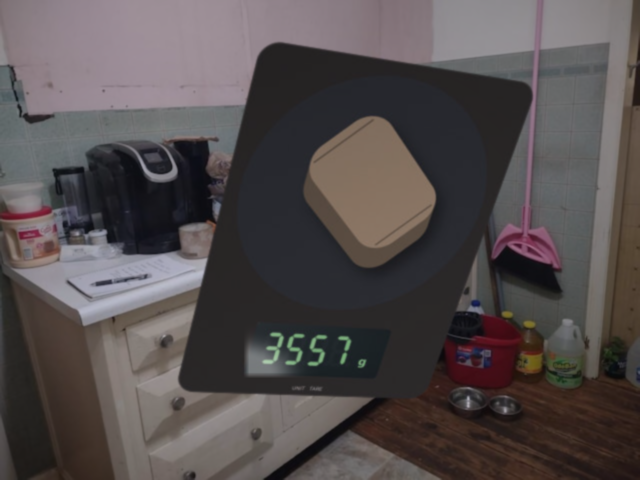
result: 3557; g
